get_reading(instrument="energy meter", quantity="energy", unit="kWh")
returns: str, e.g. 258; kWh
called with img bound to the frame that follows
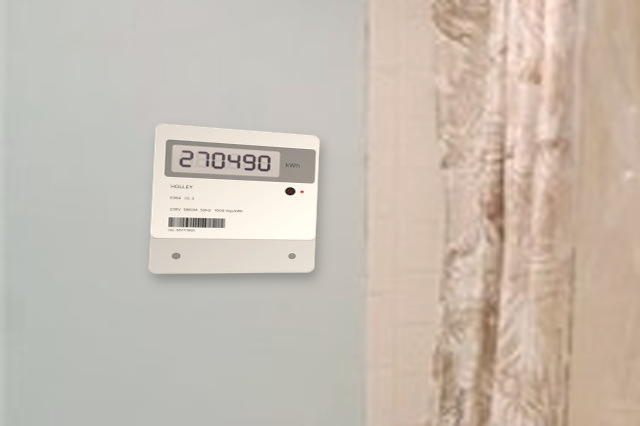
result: 270490; kWh
